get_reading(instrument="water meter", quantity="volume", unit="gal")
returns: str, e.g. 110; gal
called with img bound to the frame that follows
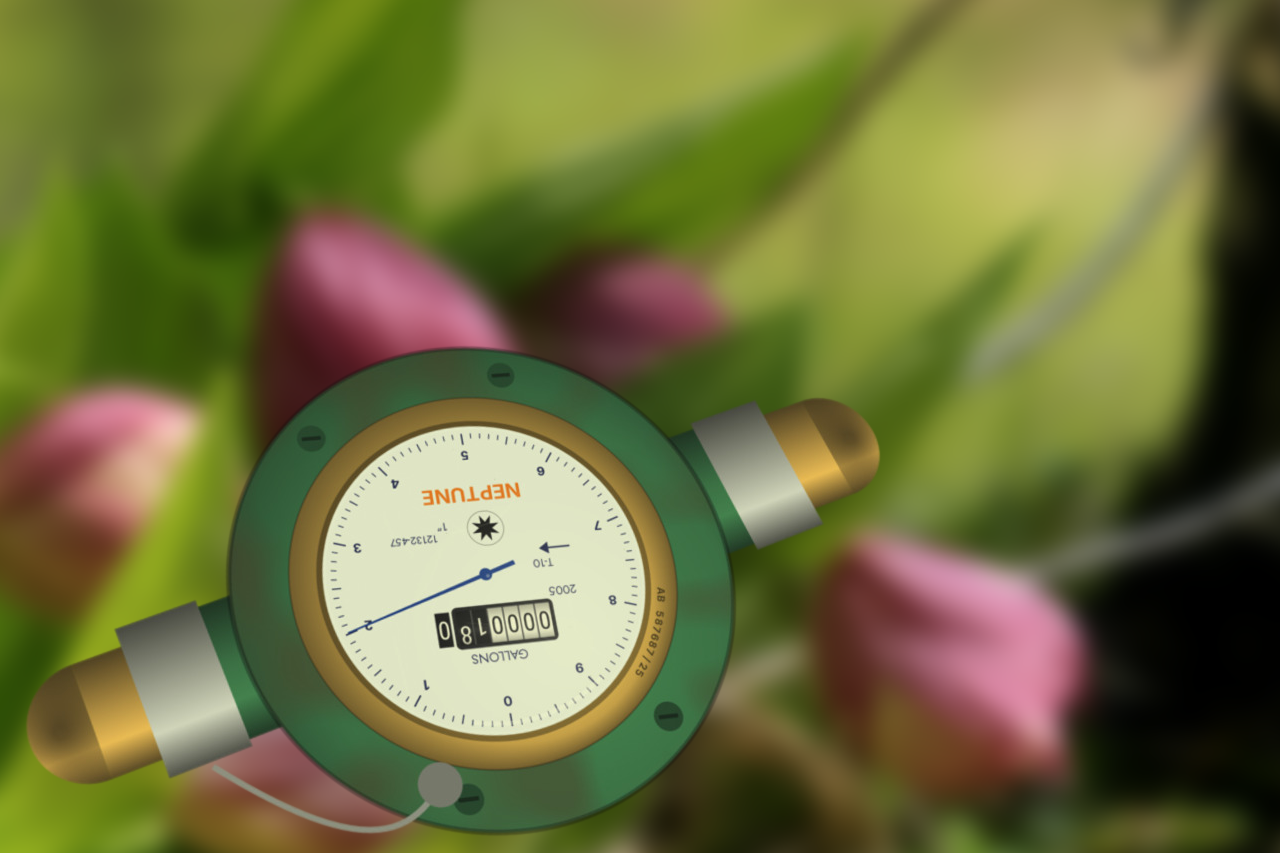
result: 182.0; gal
